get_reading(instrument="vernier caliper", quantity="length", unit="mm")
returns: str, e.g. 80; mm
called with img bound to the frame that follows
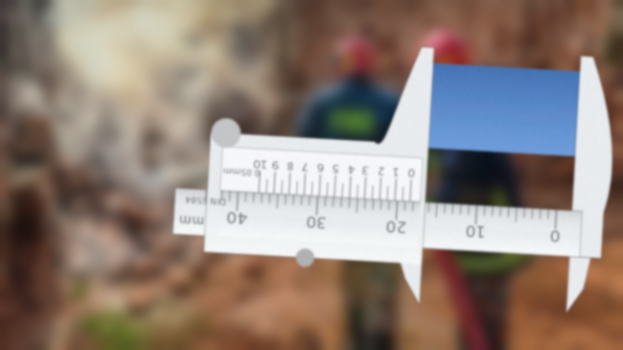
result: 18.4; mm
